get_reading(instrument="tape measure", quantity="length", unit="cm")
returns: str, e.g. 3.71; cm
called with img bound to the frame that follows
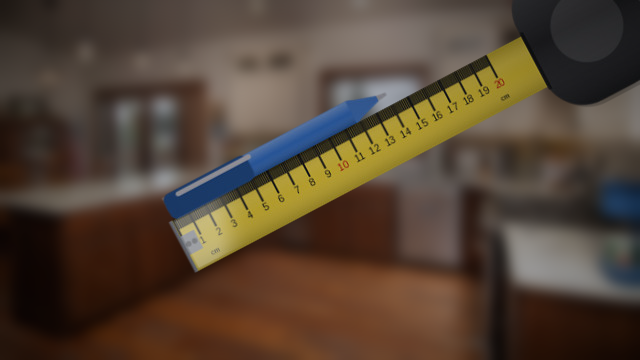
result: 14; cm
